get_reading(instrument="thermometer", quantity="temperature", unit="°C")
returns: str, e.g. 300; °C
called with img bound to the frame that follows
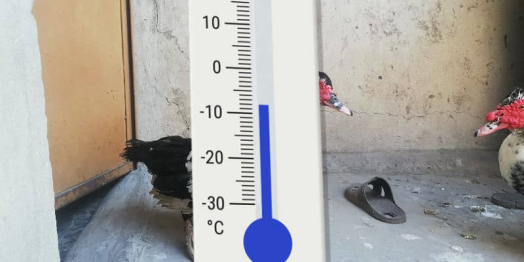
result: -8; °C
